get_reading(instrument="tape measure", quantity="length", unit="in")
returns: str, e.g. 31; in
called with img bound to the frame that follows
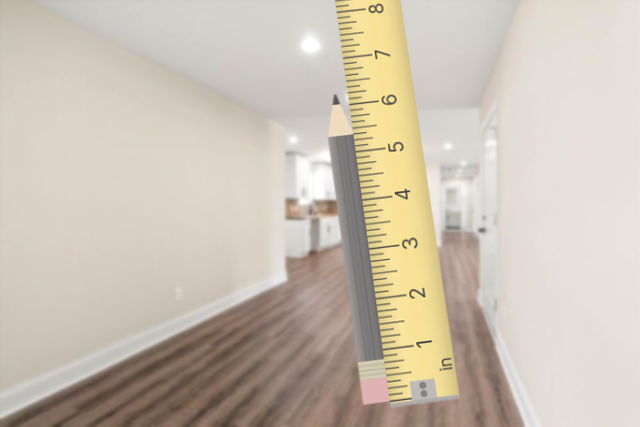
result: 6.25; in
